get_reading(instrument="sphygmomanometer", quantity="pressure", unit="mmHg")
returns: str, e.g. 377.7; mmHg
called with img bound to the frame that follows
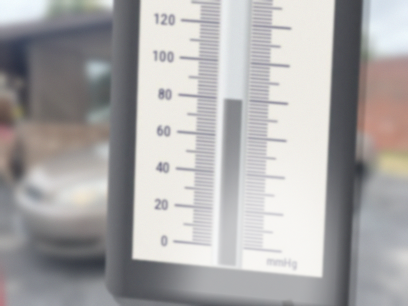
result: 80; mmHg
